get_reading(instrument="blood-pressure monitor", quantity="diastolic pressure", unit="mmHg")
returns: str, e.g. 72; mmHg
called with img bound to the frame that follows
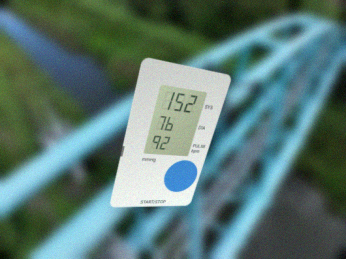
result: 76; mmHg
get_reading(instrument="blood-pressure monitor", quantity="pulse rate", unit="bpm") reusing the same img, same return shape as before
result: 92; bpm
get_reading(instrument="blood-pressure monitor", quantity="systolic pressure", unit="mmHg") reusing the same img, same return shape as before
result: 152; mmHg
